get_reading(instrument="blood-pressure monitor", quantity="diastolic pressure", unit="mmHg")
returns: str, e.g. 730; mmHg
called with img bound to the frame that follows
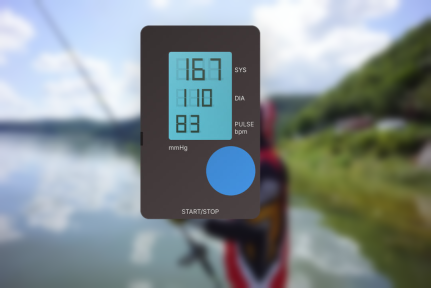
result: 110; mmHg
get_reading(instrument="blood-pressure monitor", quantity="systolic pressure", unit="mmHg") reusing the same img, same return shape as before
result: 167; mmHg
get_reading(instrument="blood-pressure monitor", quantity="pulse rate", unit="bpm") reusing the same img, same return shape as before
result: 83; bpm
